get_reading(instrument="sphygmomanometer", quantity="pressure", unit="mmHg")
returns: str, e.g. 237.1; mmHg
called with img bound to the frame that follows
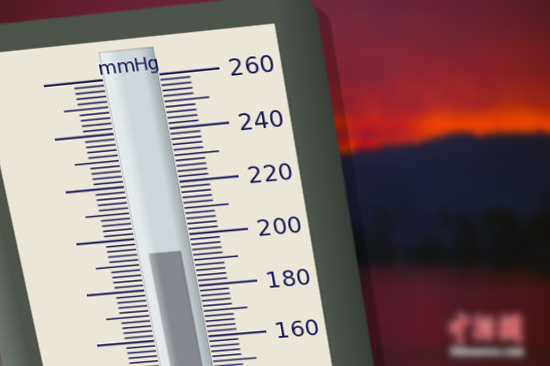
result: 194; mmHg
